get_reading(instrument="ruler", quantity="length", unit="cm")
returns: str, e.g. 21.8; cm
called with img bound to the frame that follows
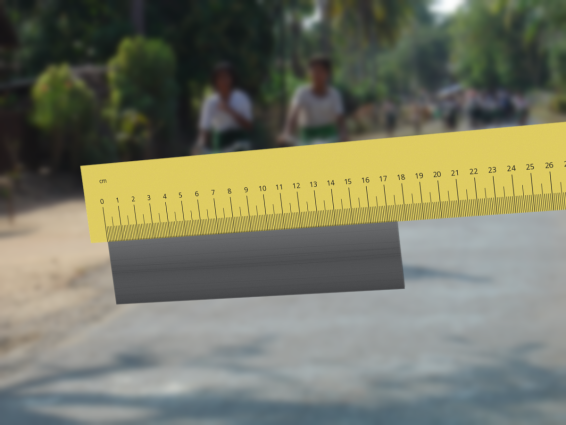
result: 17.5; cm
